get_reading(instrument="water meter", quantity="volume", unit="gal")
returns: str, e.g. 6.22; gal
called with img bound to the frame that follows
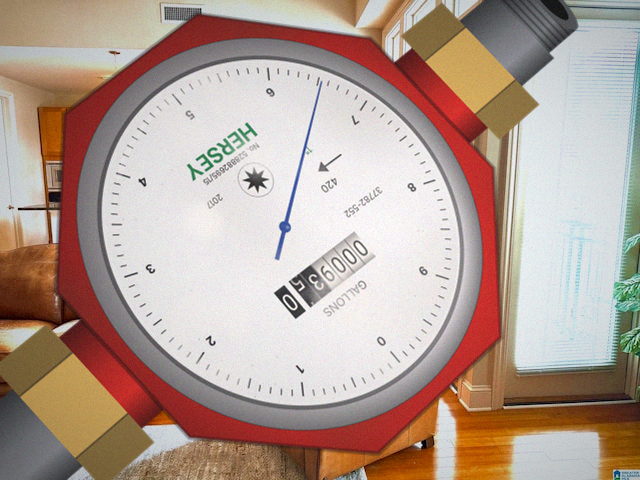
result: 9346.5; gal
